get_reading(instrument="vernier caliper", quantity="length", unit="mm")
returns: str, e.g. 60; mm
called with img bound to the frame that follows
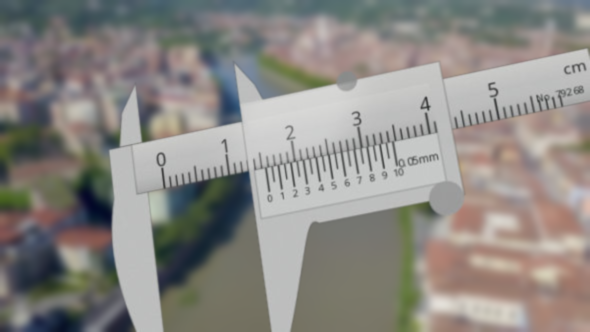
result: 15.6; mm
